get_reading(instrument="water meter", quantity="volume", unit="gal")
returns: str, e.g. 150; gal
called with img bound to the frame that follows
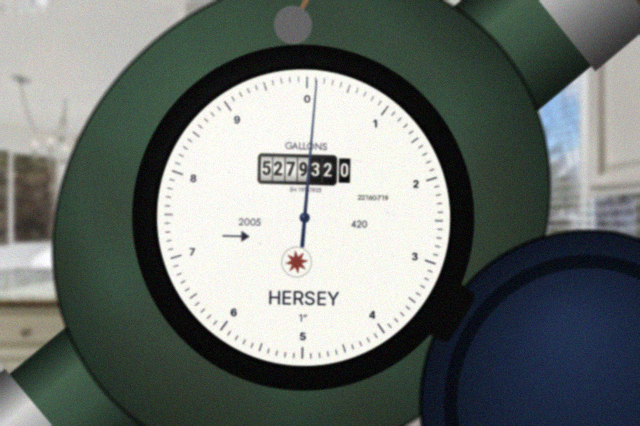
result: 5279320.1; gal
